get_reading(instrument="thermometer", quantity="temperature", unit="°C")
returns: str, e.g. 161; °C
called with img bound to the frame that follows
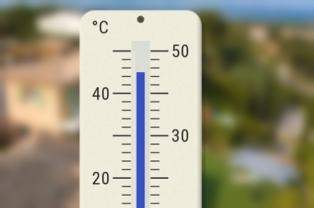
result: 45; °C
